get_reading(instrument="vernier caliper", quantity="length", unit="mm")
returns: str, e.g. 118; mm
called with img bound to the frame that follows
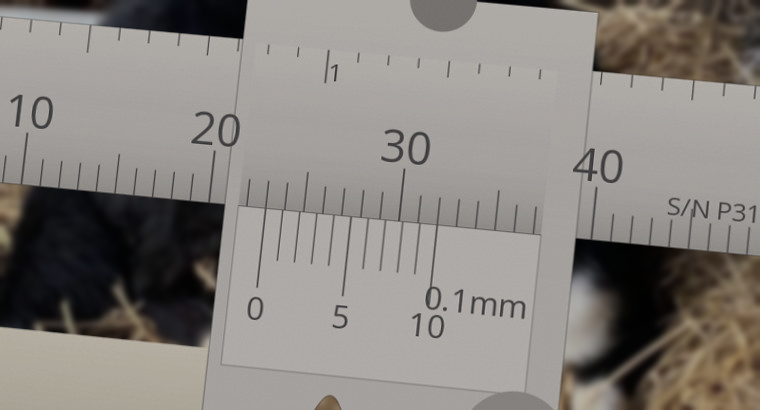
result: 23.0; mm
